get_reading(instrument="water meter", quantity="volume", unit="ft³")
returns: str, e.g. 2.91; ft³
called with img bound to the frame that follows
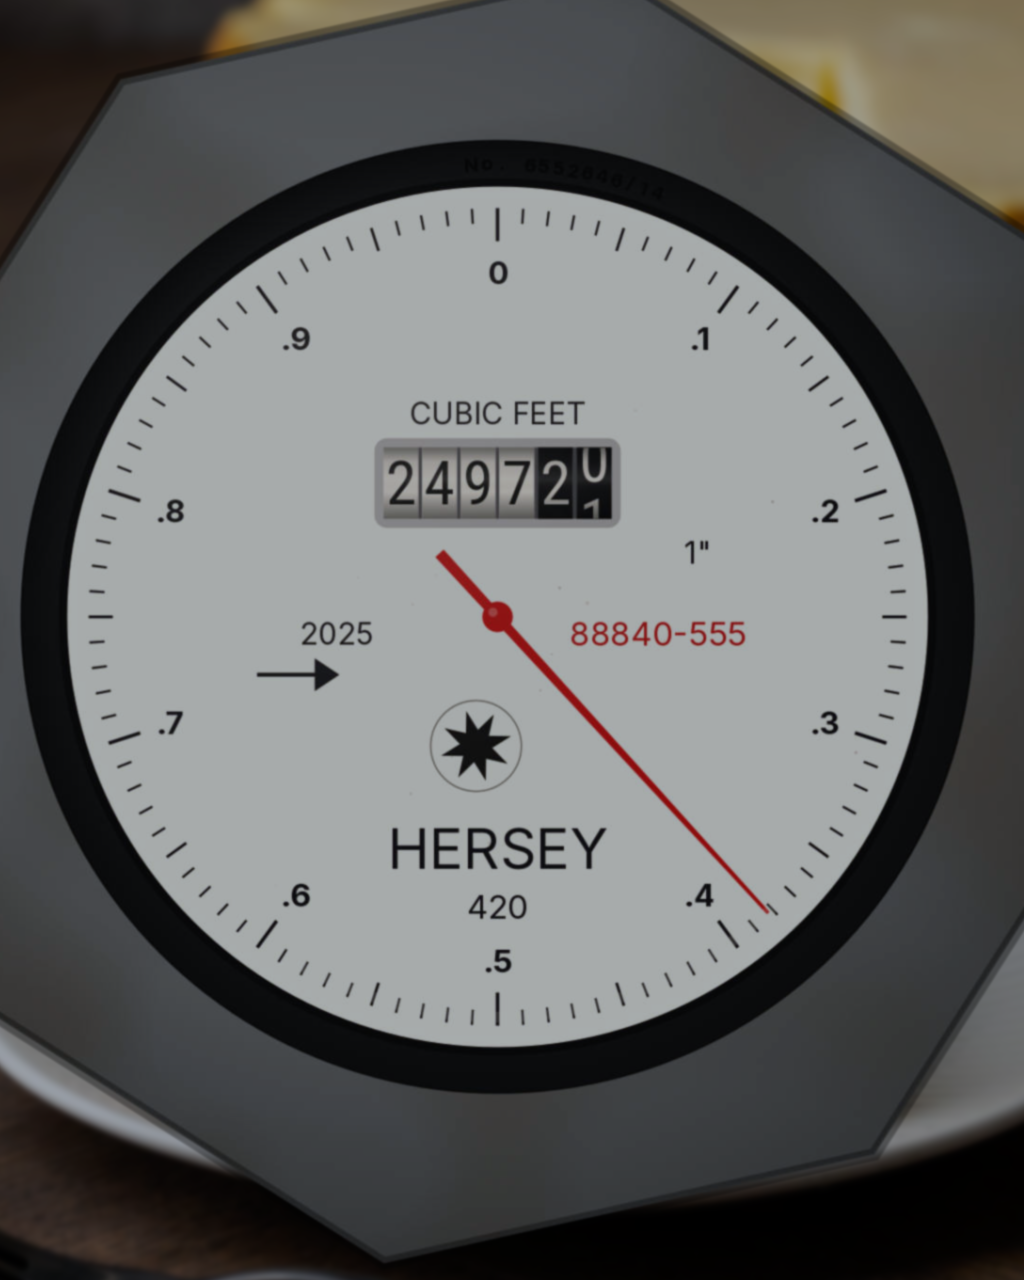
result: 249720.38; ft³
